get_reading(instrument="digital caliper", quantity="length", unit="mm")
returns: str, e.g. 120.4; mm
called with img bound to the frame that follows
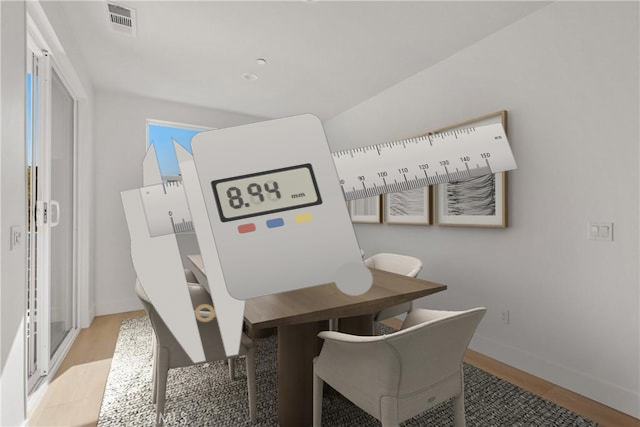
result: 8.94; mm
